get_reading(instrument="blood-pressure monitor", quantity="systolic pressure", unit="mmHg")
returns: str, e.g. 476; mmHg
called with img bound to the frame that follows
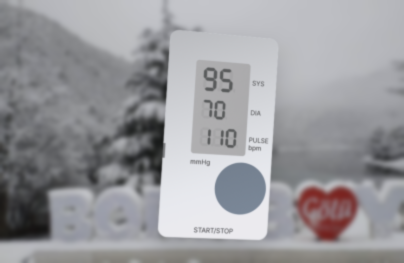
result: 95; mmHg
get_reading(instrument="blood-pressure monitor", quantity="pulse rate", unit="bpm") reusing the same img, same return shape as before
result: 110; bpm
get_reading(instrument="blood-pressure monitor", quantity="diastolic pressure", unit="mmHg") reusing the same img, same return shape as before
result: 70; mmHg
